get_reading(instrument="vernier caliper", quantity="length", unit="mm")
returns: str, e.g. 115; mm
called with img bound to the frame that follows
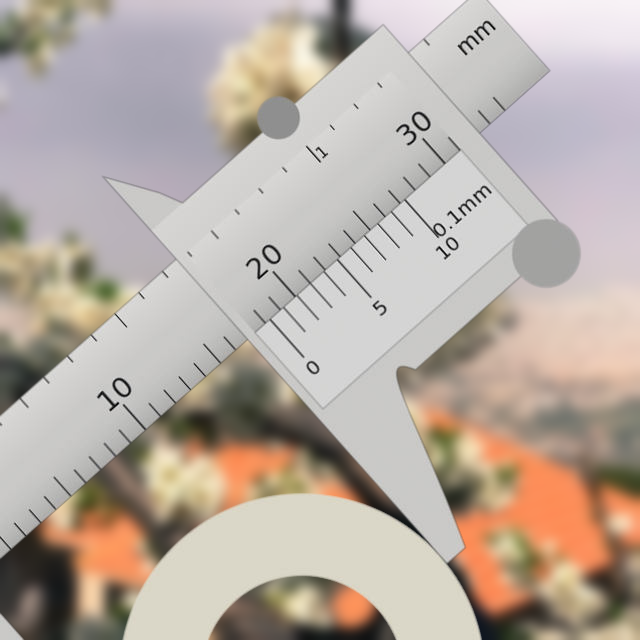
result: 18.3; mm
